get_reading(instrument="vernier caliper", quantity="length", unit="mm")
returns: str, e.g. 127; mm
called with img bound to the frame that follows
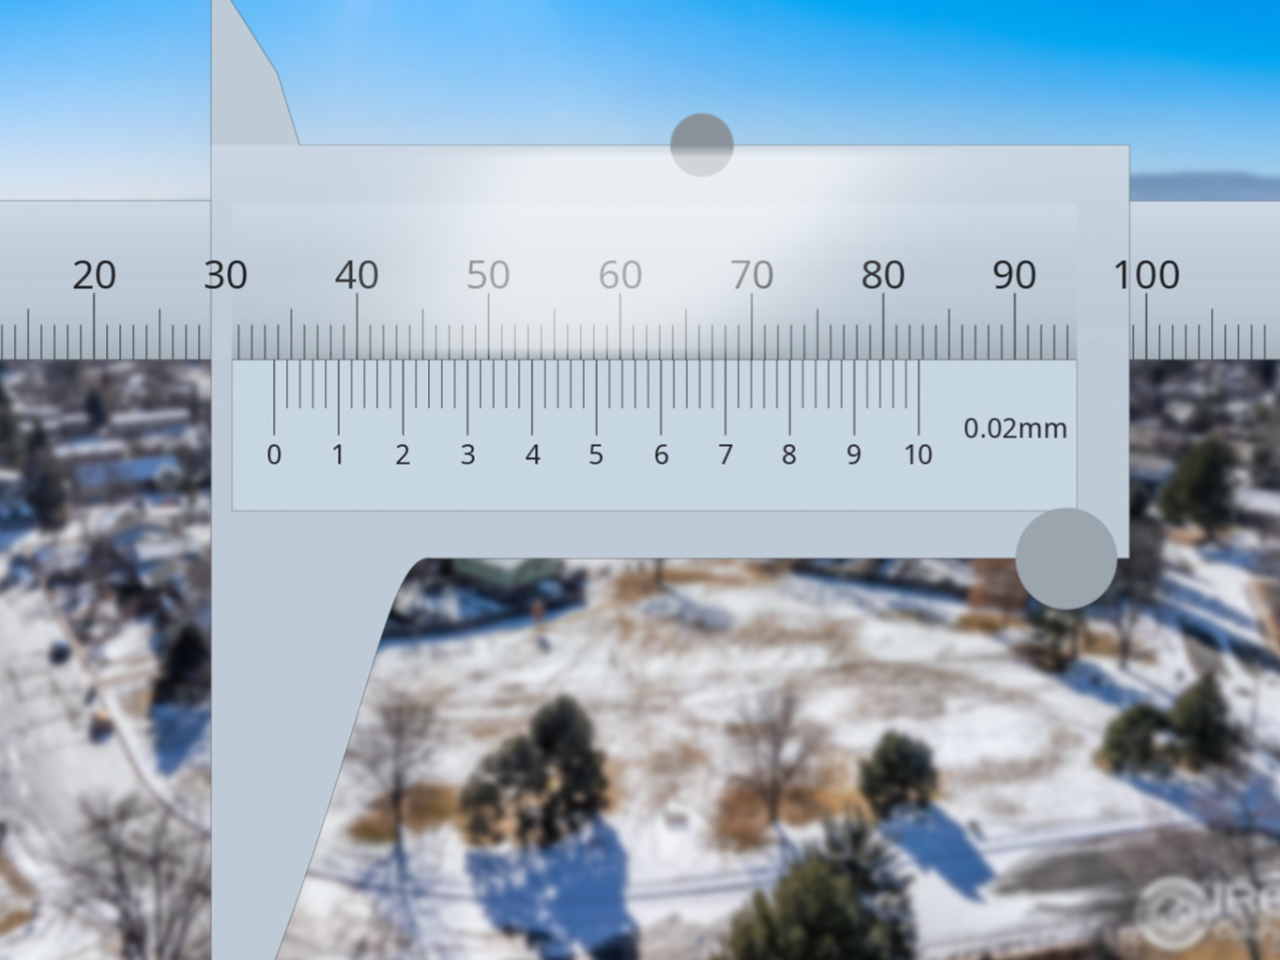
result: 33.7; mm
